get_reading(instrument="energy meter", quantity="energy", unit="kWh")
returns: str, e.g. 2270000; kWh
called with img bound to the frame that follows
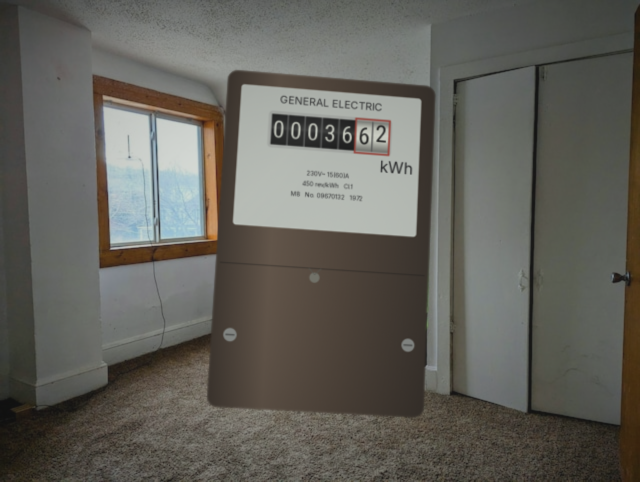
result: 36.62; kWh
